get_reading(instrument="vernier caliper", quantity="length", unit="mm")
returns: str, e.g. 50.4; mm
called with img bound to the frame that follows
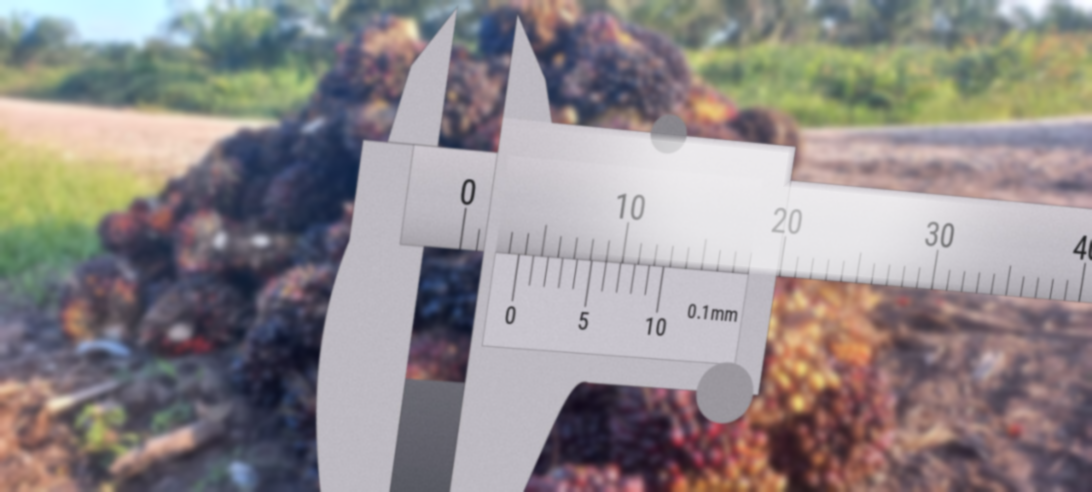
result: 3.6; mm
